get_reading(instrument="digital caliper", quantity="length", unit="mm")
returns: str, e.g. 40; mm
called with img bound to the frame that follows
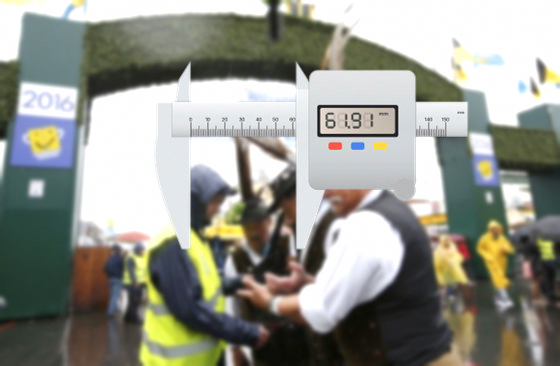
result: 61.91; mm
